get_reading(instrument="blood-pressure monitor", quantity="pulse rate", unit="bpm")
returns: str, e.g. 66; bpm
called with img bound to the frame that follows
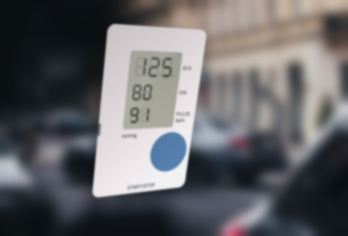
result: 91; bpm
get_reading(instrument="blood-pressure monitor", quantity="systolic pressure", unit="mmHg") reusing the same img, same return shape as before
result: 125; mmHg
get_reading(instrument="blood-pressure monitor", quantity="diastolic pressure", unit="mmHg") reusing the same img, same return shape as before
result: 80; mmHg
